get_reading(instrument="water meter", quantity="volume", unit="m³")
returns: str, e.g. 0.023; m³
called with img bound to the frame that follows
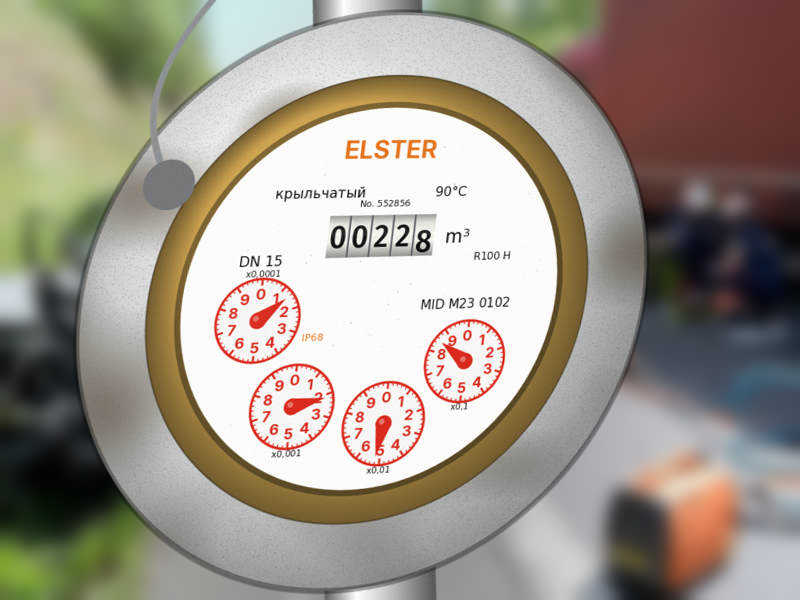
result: 227.8521; m³
